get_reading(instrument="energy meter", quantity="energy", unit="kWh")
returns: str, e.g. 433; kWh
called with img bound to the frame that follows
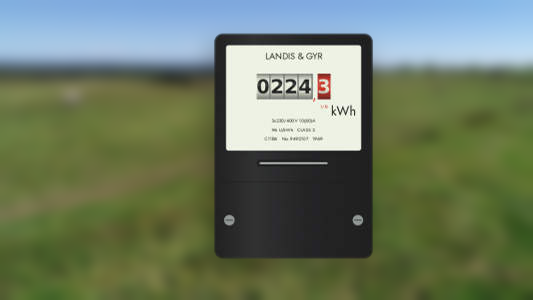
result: 224.3; kWh
